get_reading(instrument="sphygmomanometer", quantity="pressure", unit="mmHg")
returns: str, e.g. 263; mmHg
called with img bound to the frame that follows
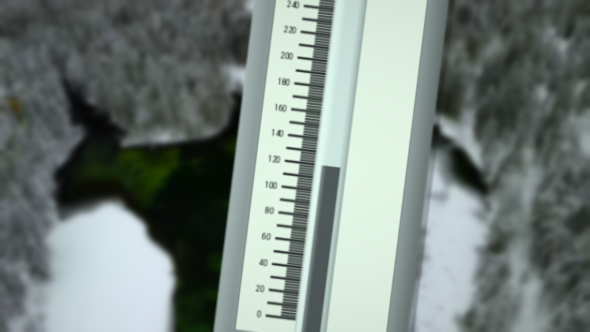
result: 120; mmHg
